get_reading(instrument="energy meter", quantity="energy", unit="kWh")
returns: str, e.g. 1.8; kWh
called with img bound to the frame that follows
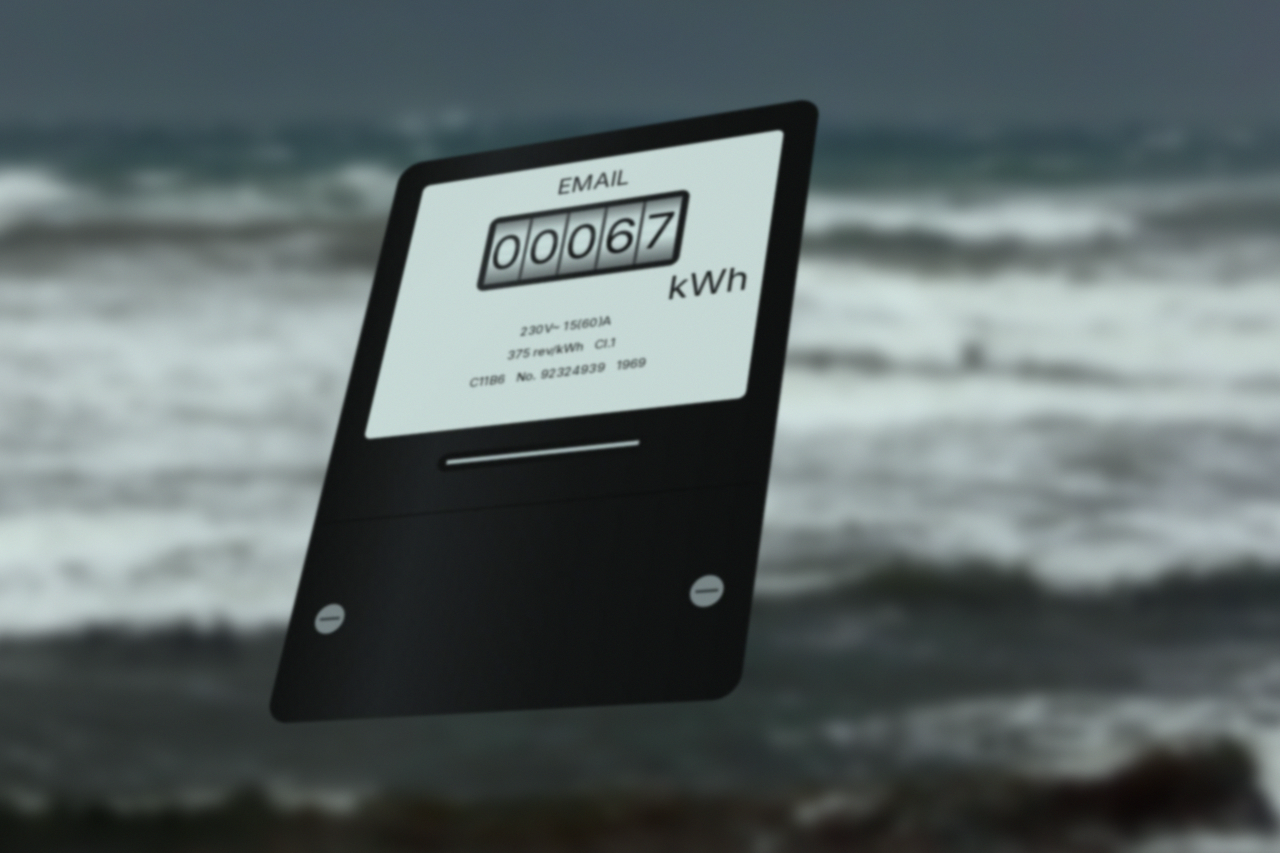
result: 67; kWh
